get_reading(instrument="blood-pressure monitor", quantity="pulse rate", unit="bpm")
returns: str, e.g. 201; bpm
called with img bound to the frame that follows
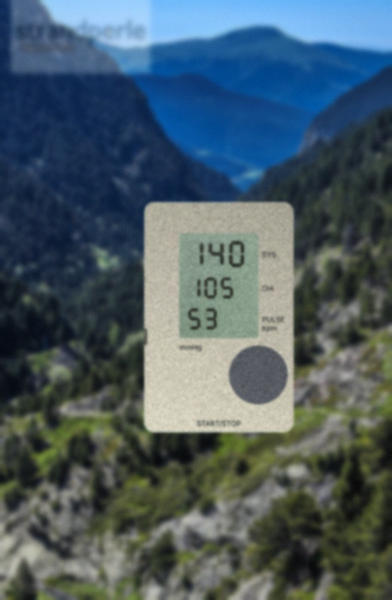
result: 53; bpm
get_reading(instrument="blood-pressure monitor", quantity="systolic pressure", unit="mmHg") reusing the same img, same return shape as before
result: 140; mmHg
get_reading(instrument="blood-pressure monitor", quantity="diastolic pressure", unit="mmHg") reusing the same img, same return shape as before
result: 105; mmHg
